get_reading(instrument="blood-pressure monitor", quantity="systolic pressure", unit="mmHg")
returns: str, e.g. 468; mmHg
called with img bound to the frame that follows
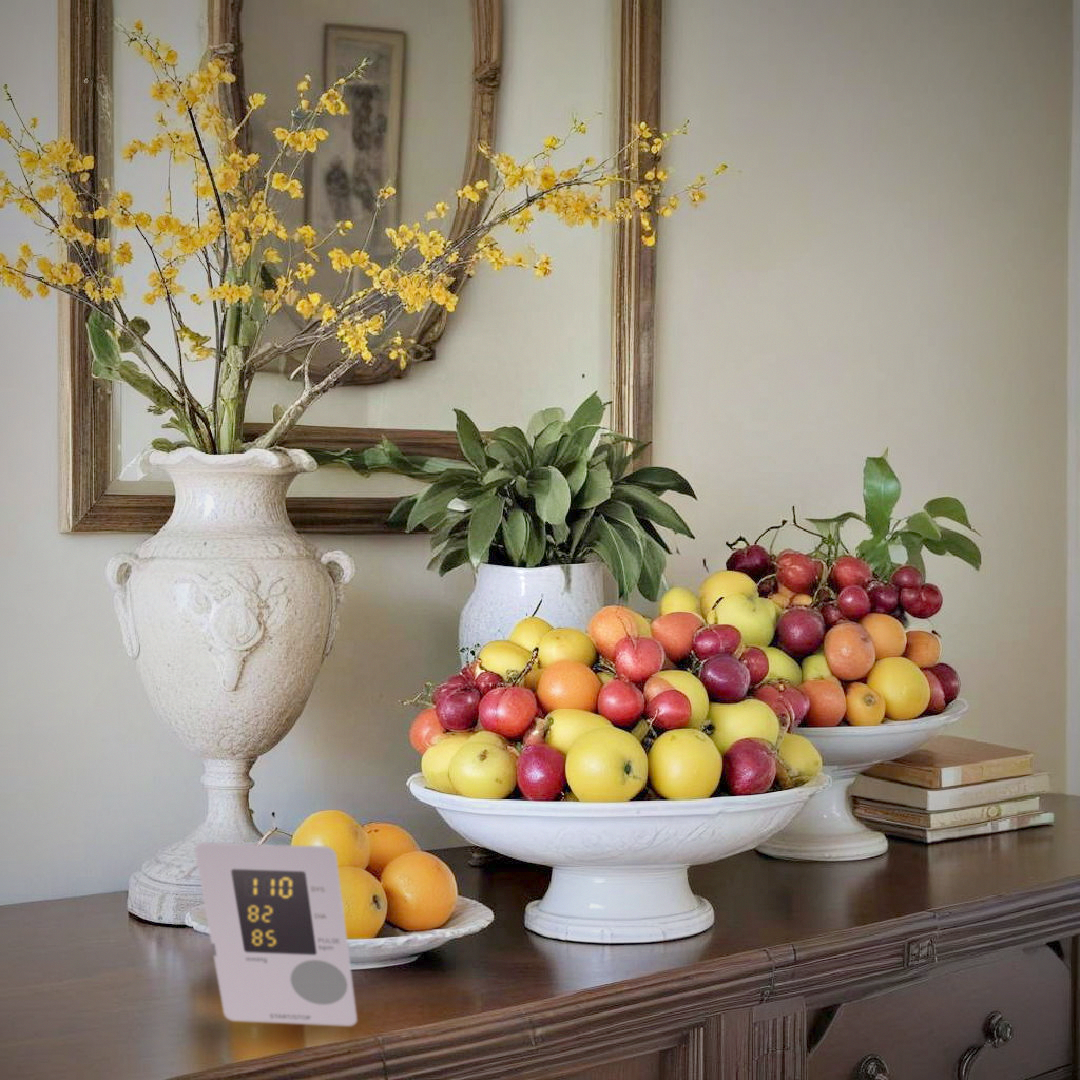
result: 110; mmHg
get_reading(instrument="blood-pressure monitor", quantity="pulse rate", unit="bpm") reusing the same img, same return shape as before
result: 85; bpm
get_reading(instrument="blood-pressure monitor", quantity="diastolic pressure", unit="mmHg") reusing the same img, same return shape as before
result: 82; mmHg
